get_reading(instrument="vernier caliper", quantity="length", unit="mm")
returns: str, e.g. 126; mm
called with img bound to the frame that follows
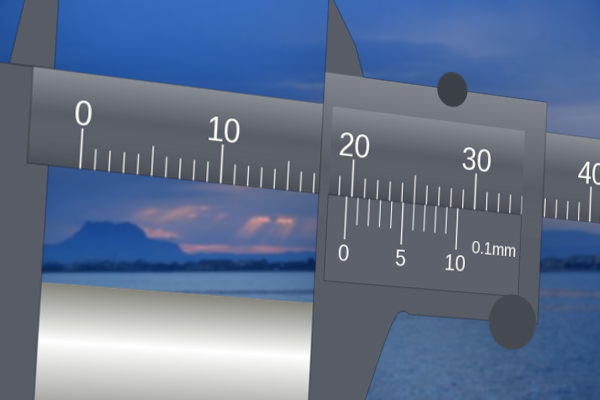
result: 19.6; mm
